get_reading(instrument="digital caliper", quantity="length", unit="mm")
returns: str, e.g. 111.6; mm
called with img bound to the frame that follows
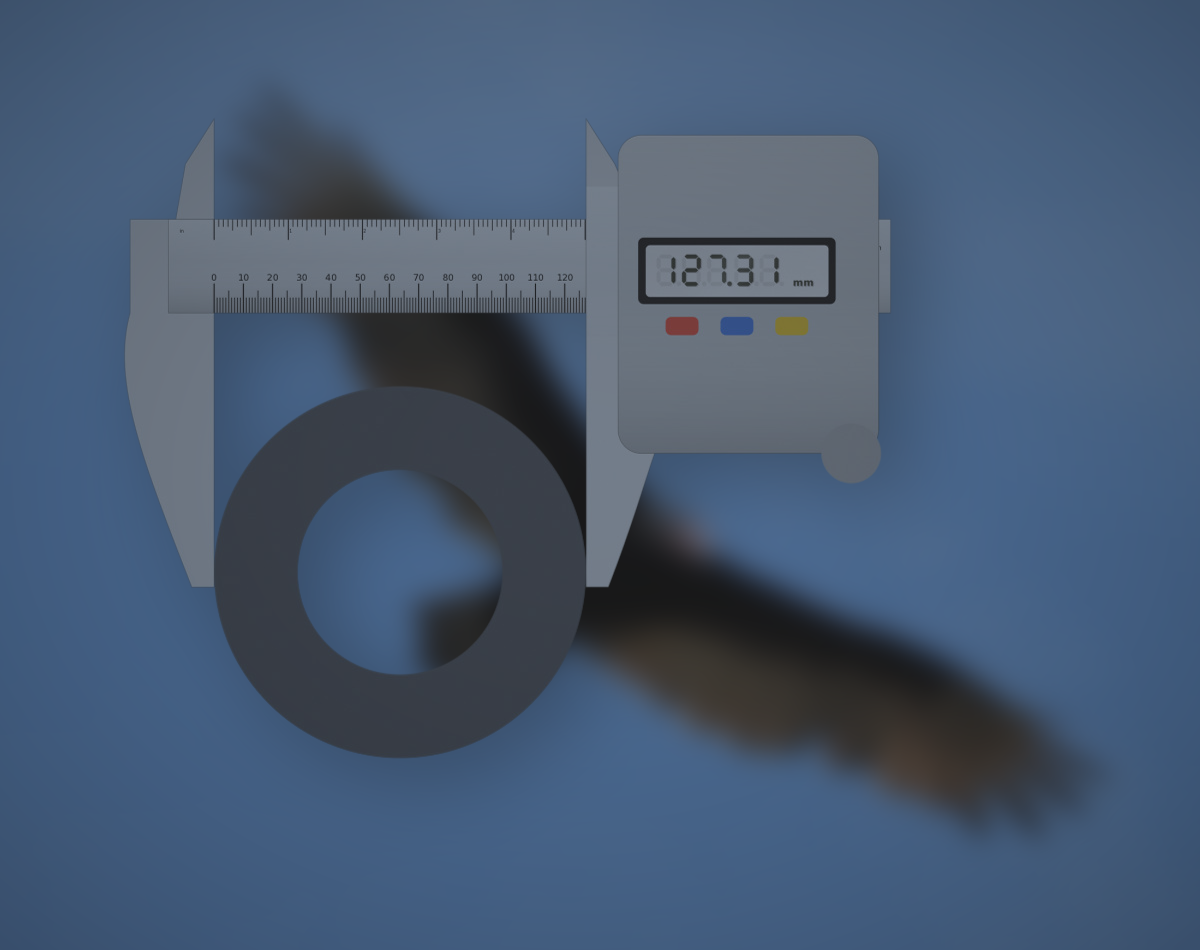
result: 127.31; mm
